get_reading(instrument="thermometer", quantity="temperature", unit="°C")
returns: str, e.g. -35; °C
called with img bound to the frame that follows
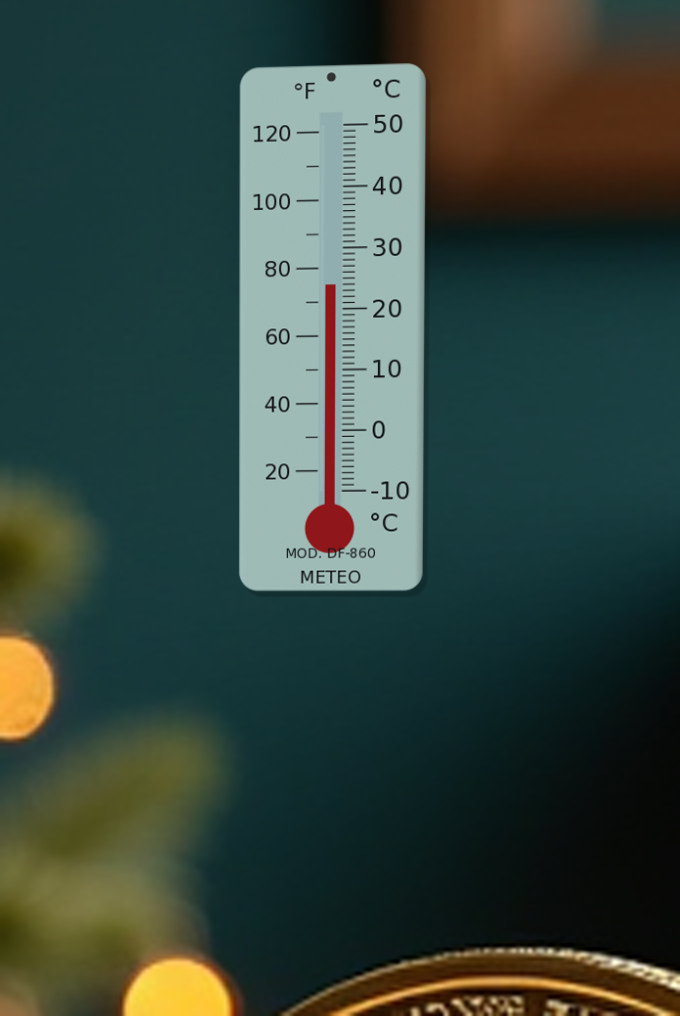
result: 24; °C
